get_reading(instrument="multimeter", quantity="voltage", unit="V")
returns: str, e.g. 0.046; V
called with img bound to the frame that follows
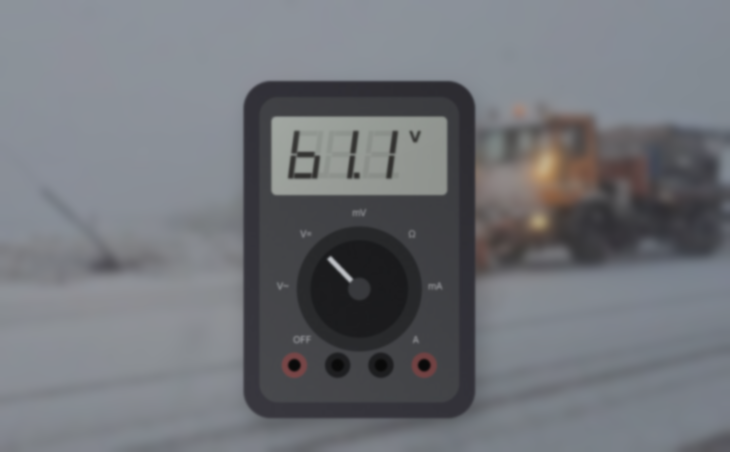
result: 61.1; V
